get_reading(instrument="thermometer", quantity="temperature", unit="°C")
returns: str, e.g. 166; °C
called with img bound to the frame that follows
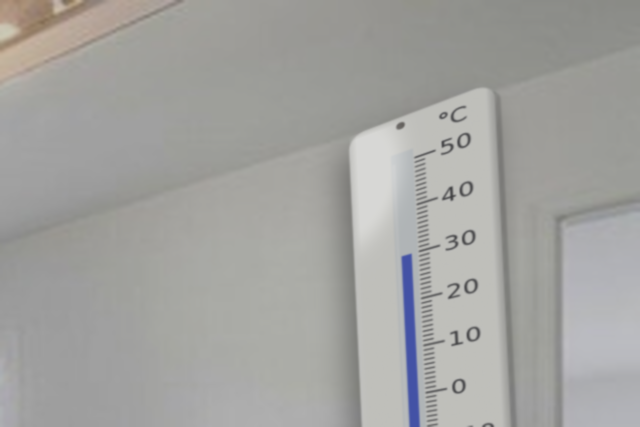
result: 30; °C
